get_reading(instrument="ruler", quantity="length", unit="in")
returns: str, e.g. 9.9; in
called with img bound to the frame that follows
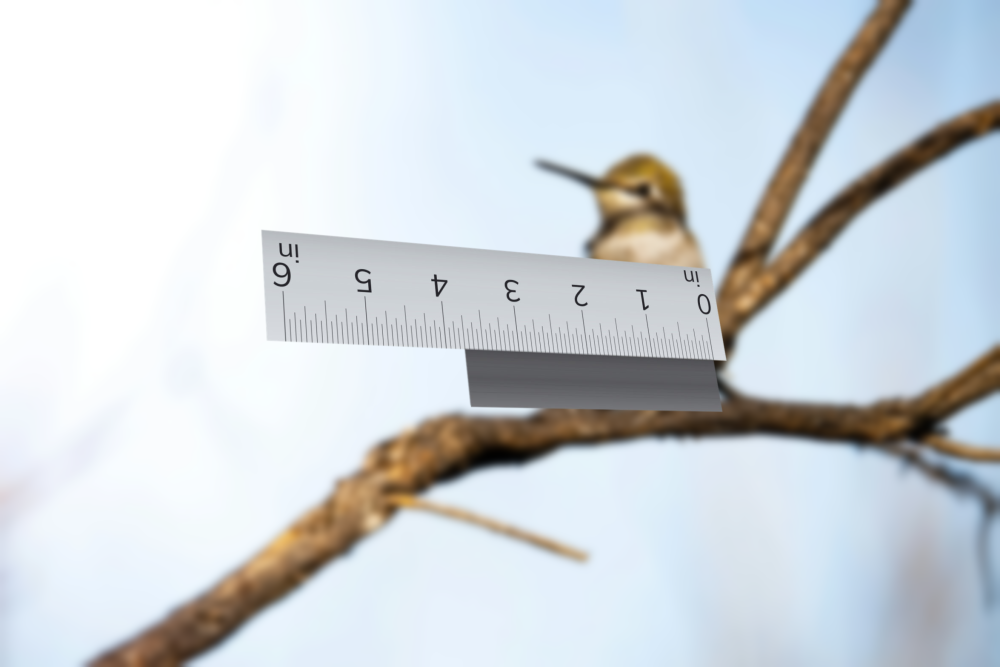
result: 3.75; in
